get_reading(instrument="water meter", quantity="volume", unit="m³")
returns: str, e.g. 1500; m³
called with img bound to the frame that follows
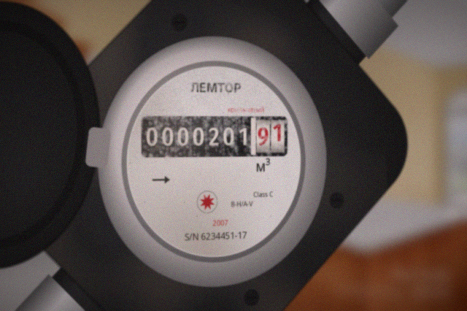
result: 201.91; m³
